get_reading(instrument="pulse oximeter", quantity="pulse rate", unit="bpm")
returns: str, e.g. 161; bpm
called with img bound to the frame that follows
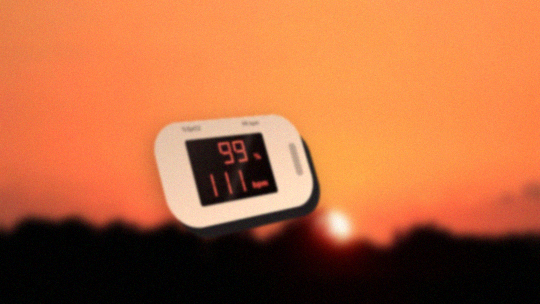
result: 111; bpm
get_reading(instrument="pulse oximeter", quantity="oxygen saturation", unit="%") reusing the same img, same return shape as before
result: 99; %
